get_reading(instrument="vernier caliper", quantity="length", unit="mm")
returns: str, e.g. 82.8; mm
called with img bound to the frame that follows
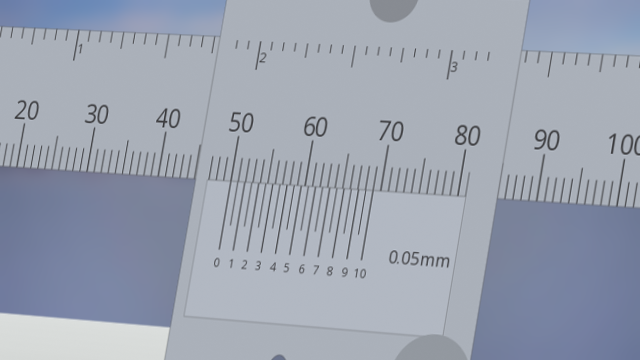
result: 50.0; mm
